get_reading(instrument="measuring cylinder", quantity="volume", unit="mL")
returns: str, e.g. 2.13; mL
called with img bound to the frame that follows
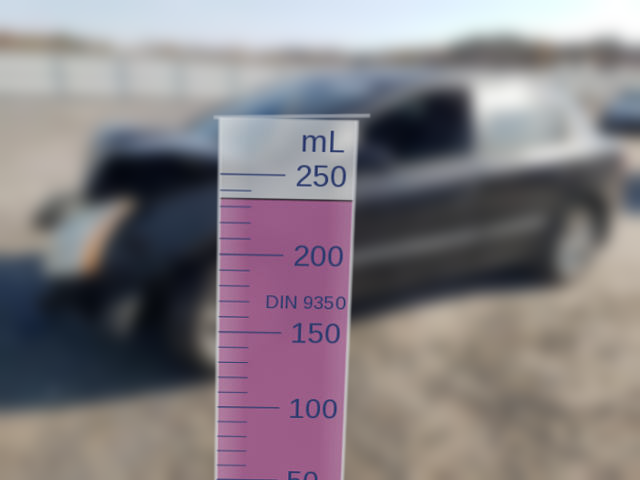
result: 235; mL
